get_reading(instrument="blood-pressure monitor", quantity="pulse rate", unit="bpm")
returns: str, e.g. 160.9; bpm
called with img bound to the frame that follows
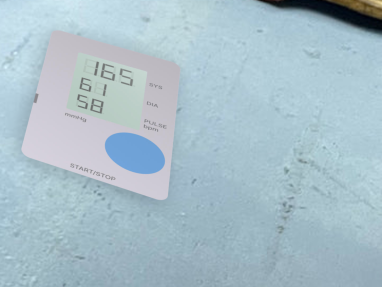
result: 58; bpm
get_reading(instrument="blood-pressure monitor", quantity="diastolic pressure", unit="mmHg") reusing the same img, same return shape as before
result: 61; mmHg
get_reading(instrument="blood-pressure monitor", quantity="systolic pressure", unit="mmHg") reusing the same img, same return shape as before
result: 165; mmHg
